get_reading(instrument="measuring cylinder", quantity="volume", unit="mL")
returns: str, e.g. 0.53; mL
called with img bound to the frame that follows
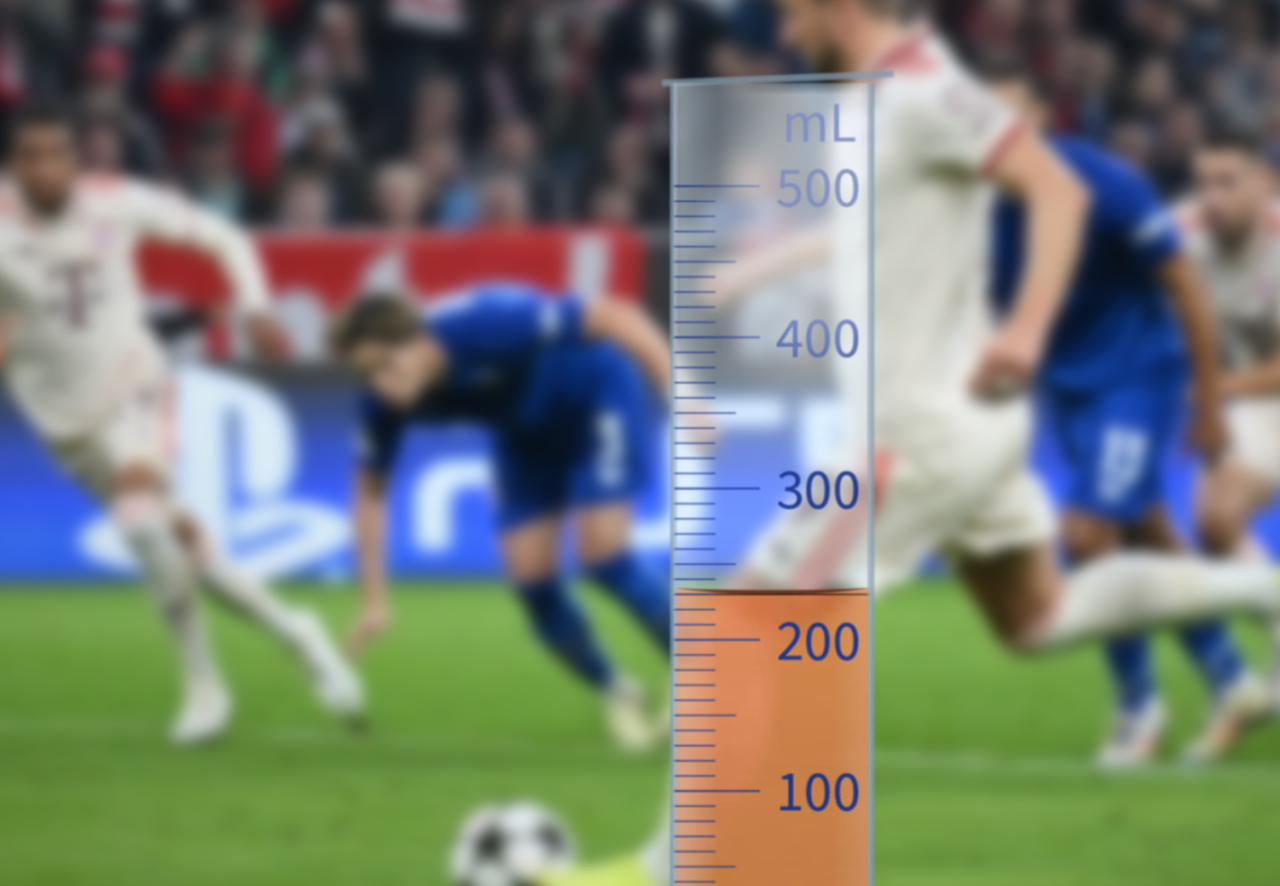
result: 230; mL
